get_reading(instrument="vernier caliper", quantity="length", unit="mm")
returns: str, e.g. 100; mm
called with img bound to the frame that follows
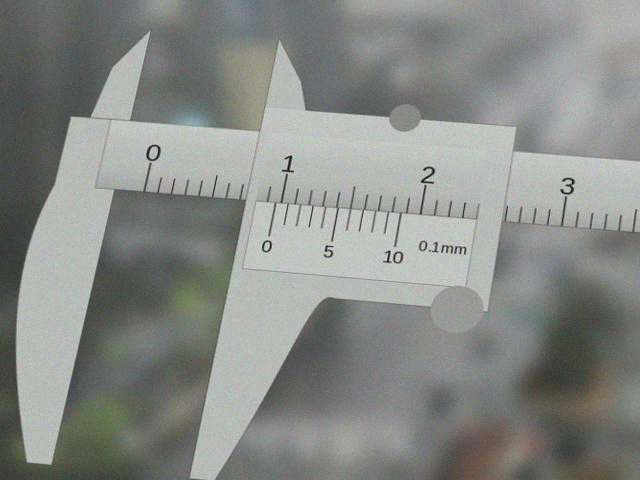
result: 9.6; mm
